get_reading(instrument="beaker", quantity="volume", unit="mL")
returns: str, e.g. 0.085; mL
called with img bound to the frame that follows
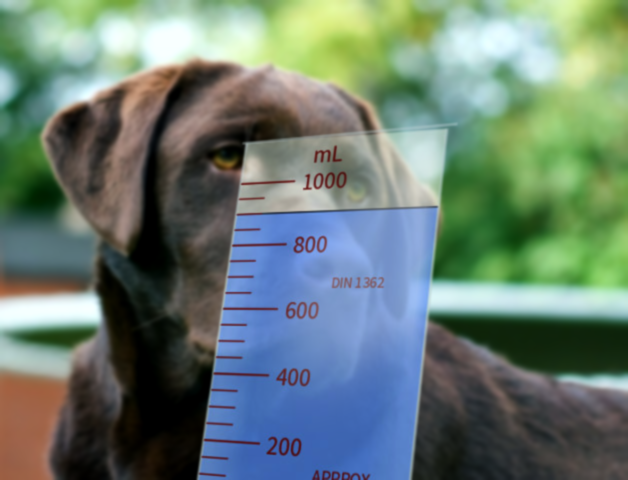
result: 900; mL
